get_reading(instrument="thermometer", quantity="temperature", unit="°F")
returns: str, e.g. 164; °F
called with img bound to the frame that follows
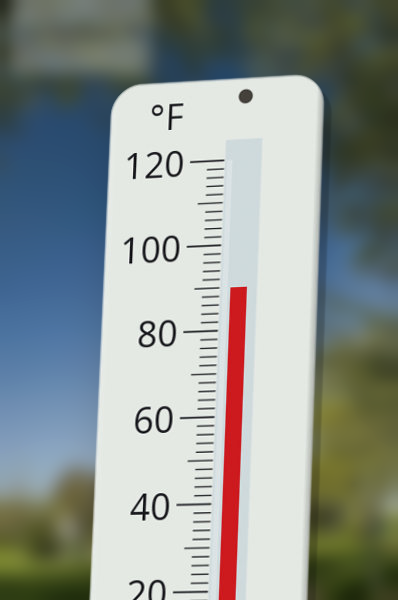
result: 90; °F
